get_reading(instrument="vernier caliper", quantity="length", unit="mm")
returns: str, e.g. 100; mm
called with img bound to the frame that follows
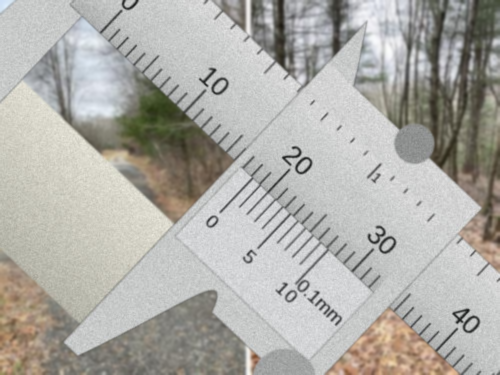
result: 18.2; mm
